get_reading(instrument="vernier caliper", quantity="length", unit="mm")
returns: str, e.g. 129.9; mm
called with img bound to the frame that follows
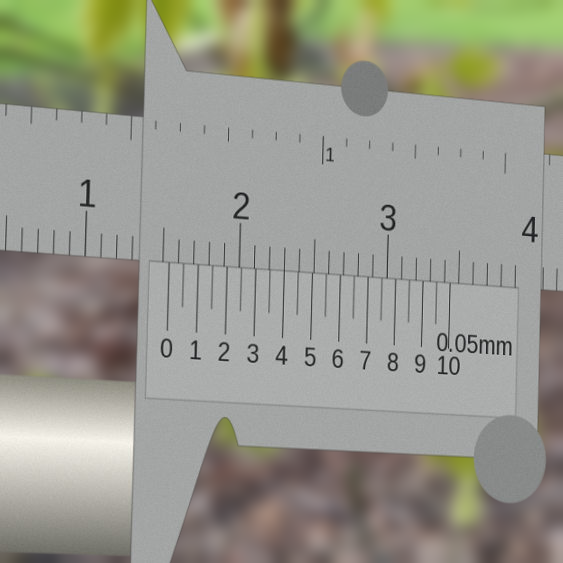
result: 15.4; mm
